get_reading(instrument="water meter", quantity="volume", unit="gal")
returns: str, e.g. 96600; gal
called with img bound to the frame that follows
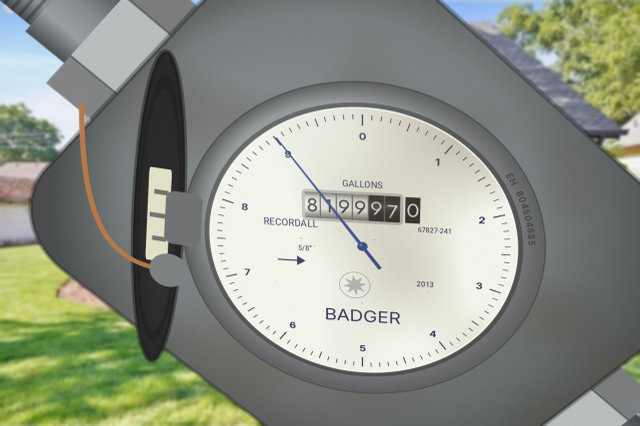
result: 8199969.0; gal
